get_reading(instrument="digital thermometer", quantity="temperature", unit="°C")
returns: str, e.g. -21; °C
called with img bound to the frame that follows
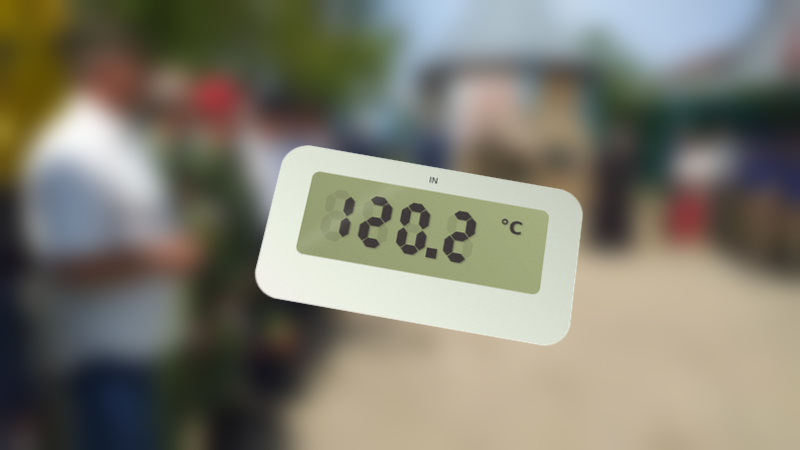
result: 120.2; °C
